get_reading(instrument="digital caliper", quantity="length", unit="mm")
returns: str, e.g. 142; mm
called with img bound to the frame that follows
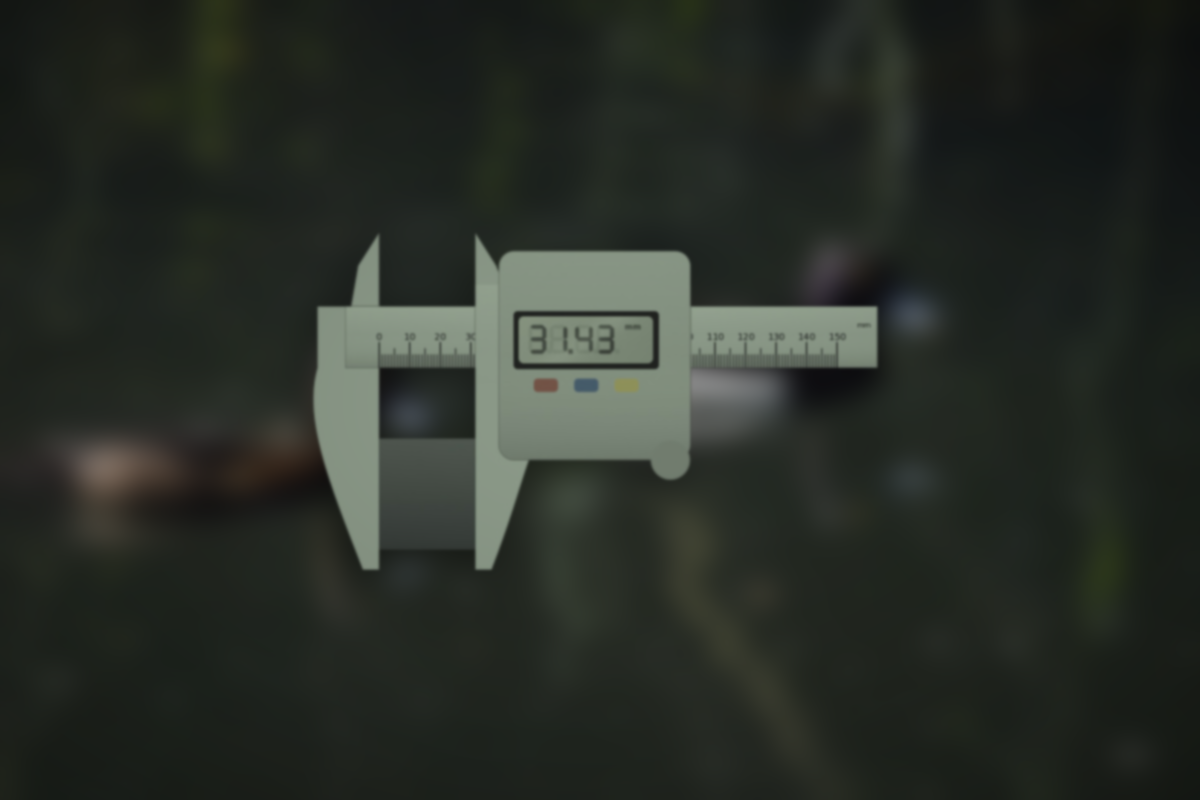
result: 31.43; mm
